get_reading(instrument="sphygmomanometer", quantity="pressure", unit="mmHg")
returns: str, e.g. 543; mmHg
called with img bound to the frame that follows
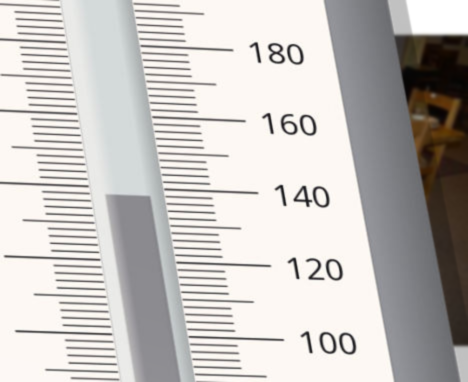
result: 138; mmHg
